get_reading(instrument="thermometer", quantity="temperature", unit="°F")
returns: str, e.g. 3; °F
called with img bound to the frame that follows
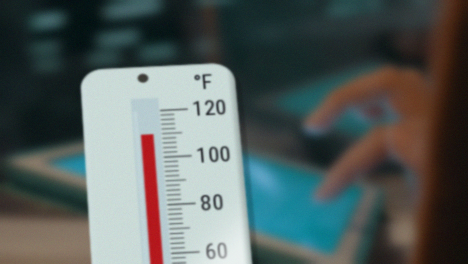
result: 110; °F
